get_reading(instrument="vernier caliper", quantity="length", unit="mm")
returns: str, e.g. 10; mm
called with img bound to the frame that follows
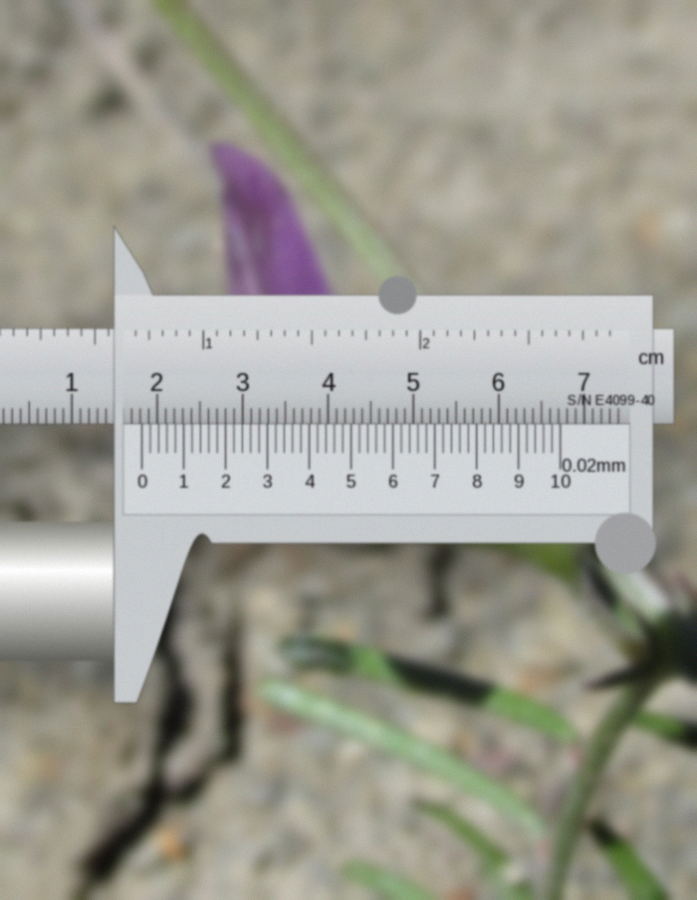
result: 18.2; mm
